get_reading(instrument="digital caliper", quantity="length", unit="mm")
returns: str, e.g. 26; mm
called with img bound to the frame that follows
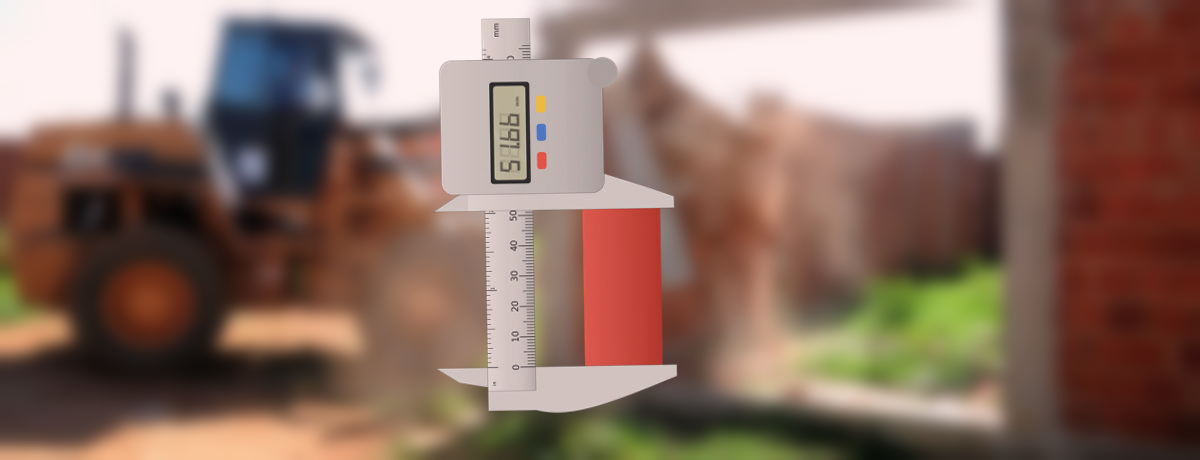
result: 51.66; mm
